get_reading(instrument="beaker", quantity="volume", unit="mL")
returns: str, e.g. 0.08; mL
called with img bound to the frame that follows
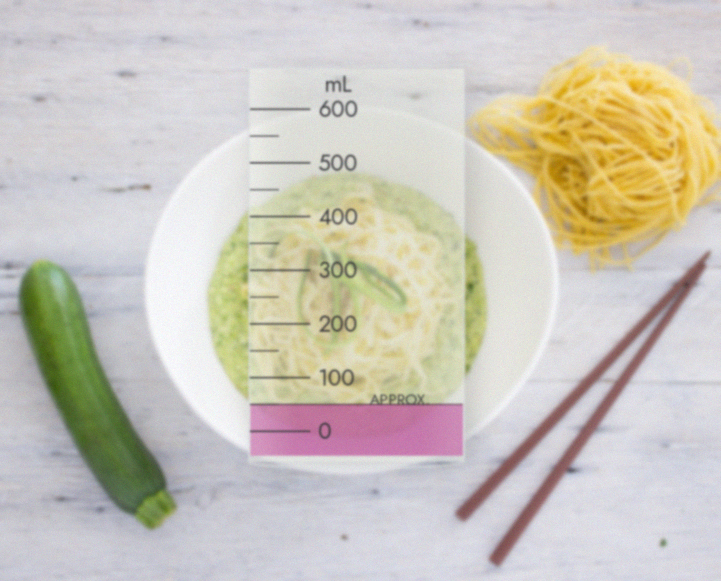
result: 50; mL
